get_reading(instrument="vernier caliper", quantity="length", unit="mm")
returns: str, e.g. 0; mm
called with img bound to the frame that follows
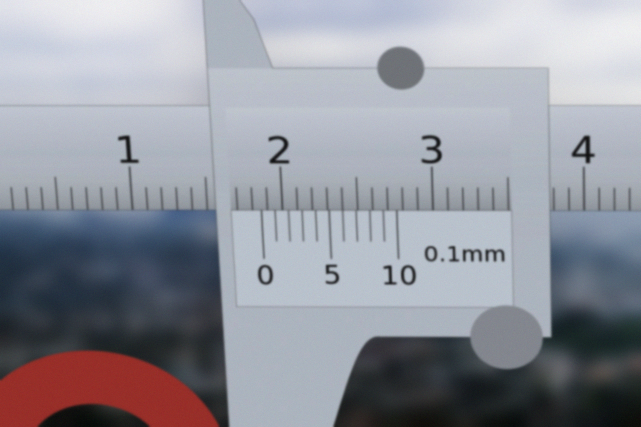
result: 18.6; mm
